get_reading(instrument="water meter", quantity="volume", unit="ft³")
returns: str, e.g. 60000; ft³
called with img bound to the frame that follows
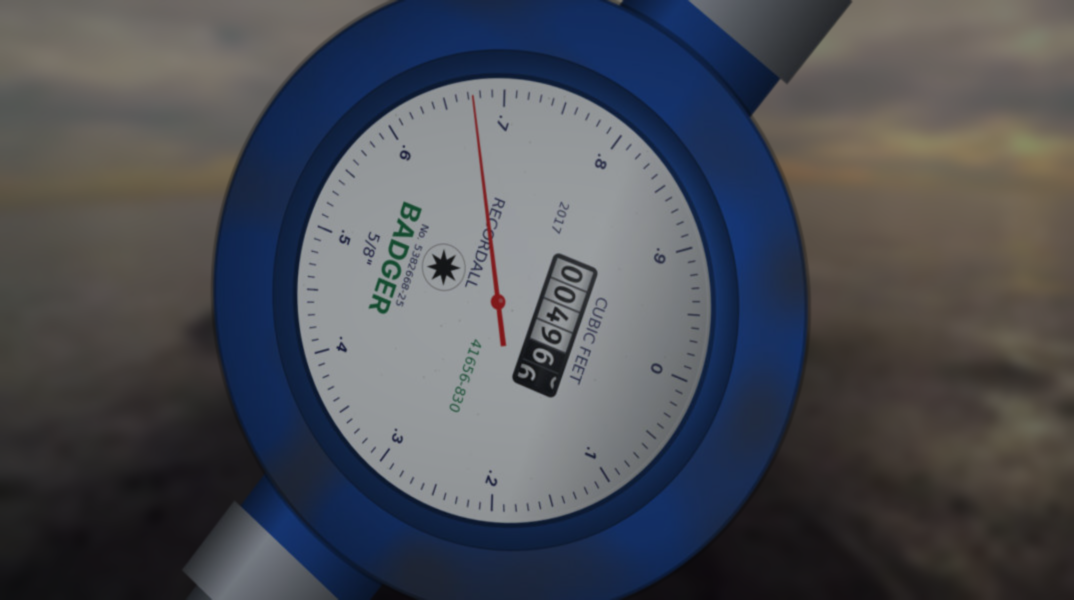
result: 4965.67; ft³
